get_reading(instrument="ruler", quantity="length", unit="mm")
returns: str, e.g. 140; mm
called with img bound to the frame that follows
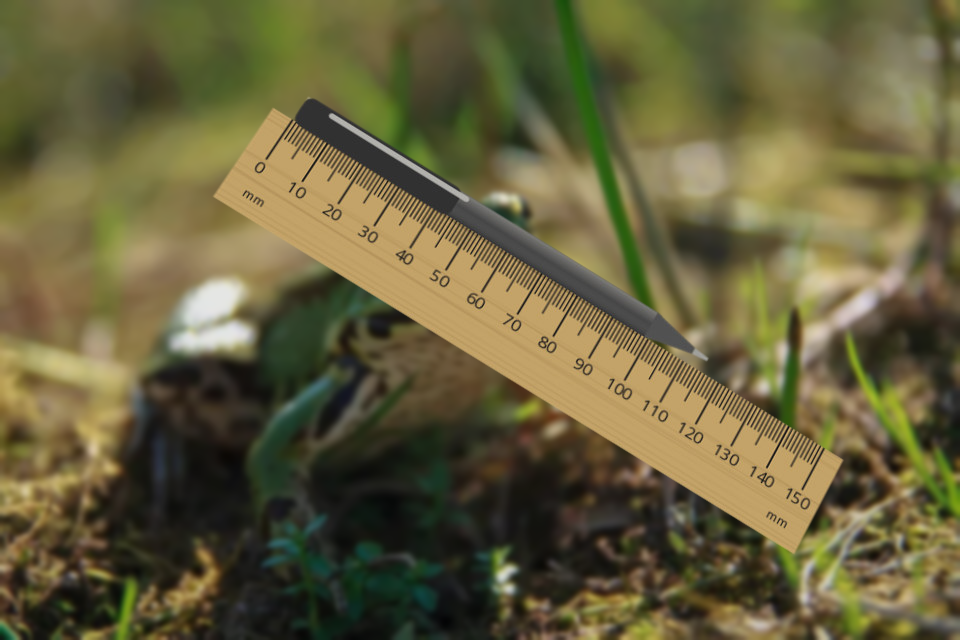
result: 115; mm
